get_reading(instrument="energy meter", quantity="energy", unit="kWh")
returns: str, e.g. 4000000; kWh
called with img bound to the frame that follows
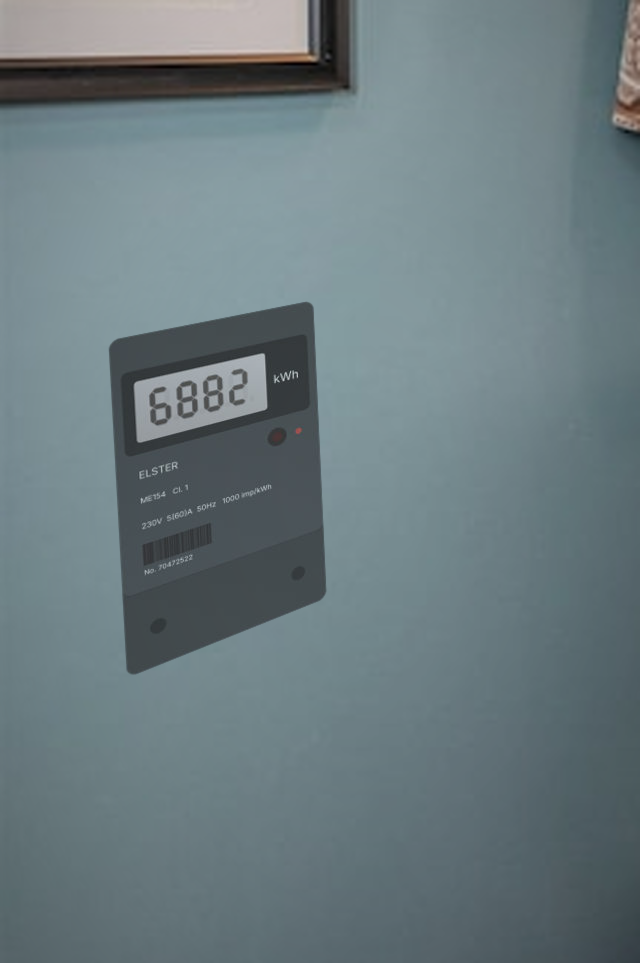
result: 6882; kWh
